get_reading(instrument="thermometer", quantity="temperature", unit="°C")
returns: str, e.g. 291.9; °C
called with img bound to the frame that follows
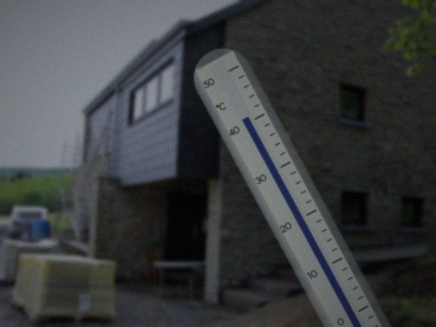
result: 41; °C
